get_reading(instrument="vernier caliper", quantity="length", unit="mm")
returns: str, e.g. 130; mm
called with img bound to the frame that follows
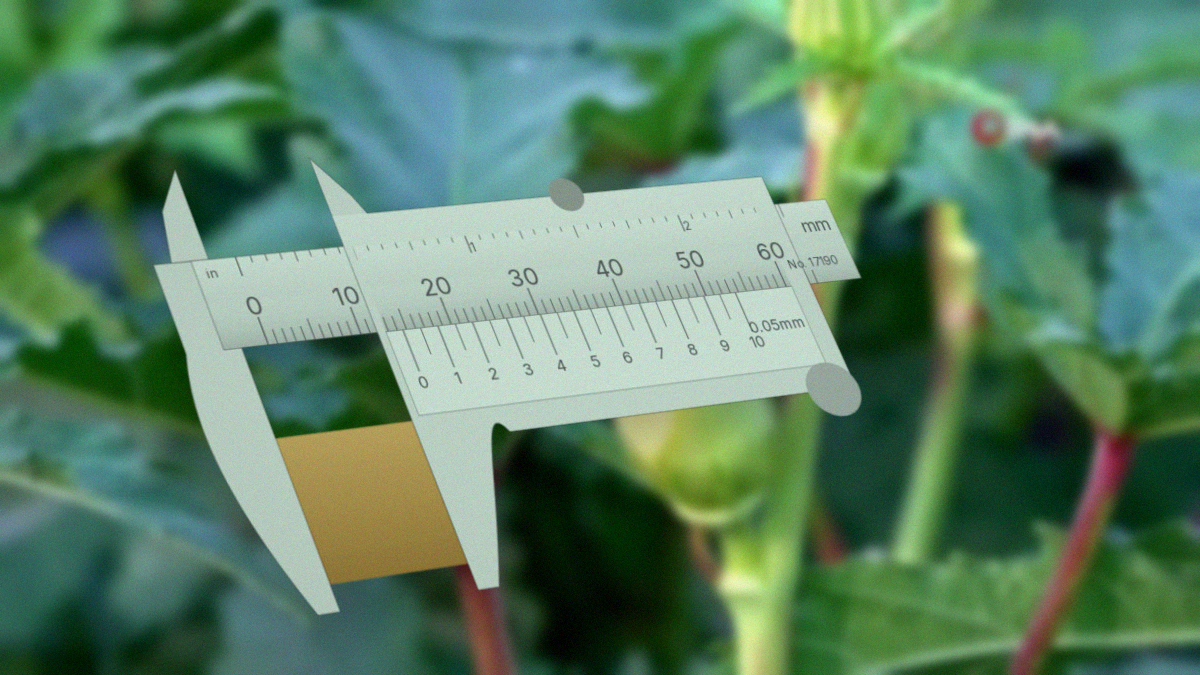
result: 14.6; mm
